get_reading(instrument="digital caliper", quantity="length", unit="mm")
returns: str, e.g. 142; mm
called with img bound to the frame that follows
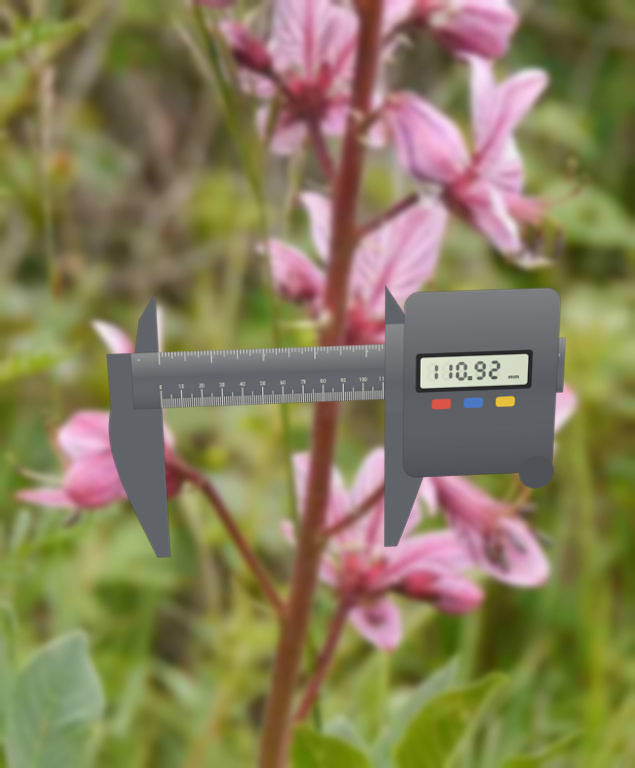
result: 110.92; mm
